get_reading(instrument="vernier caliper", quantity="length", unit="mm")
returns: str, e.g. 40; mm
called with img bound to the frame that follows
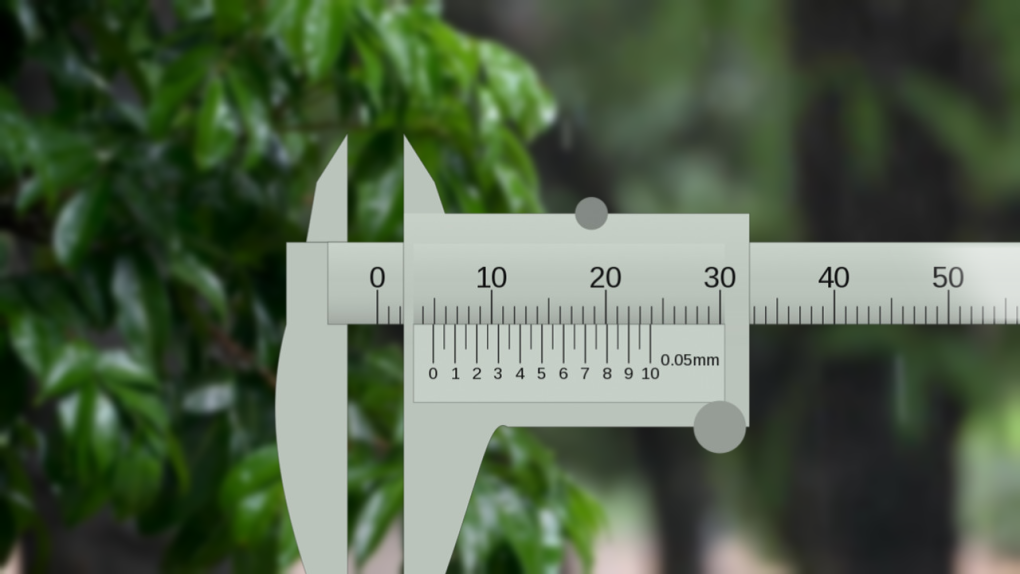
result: 4.9; mm
